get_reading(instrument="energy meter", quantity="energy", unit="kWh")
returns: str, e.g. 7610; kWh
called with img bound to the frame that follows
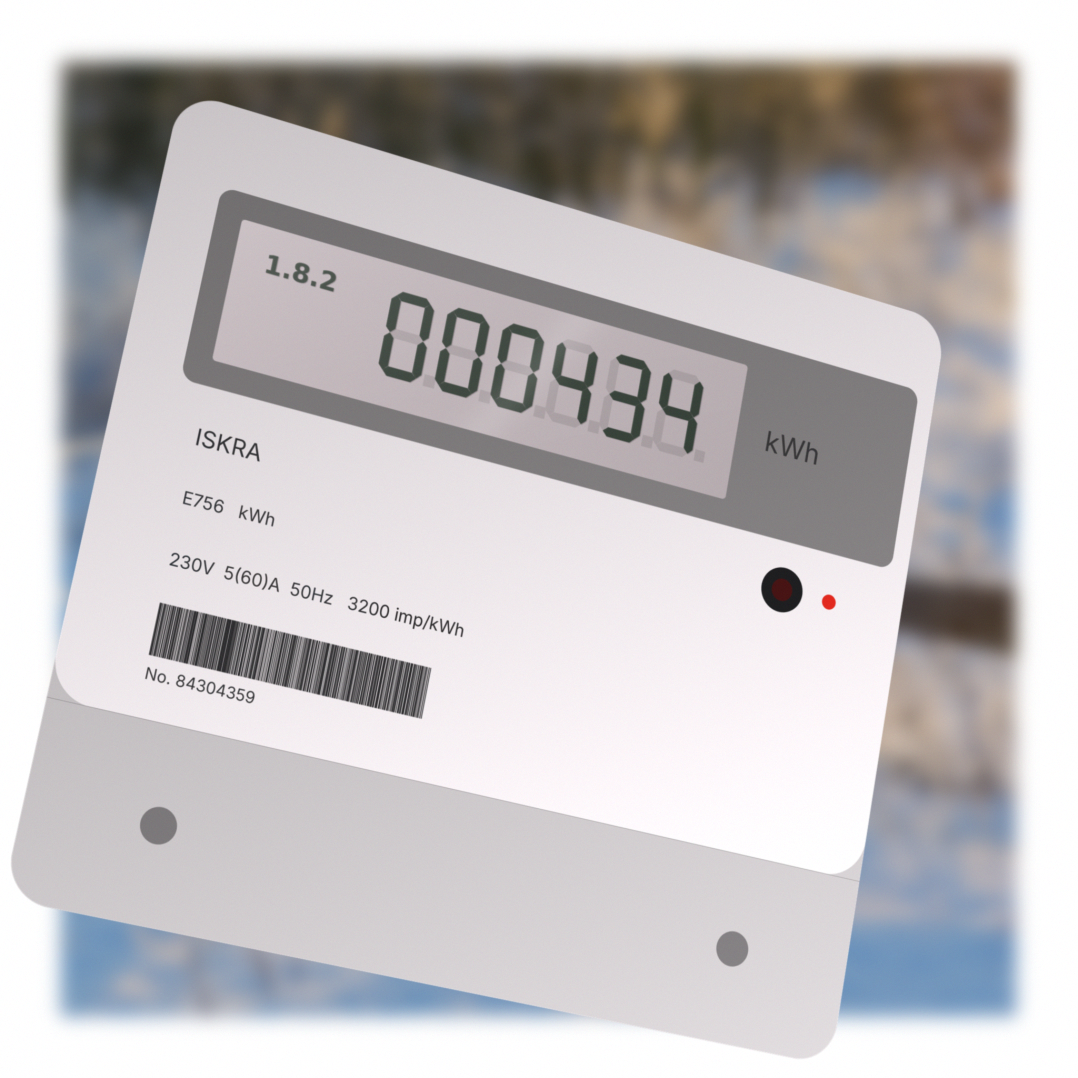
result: 434; kWh
